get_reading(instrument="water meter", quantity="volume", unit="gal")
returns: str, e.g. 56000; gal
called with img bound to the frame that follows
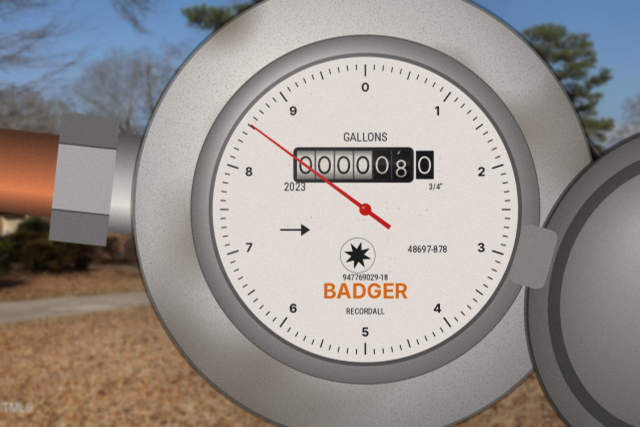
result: 78.5; gal
